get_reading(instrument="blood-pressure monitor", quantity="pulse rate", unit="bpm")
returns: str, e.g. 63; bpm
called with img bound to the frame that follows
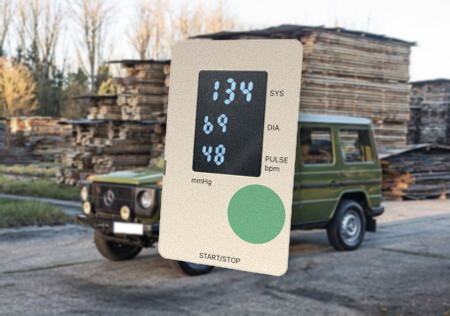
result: 48; bpm
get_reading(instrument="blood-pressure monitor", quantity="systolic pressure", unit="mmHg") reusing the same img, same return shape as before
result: 134; mmHg
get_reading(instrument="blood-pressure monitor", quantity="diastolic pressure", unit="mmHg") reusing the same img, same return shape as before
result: 69; mmHg
